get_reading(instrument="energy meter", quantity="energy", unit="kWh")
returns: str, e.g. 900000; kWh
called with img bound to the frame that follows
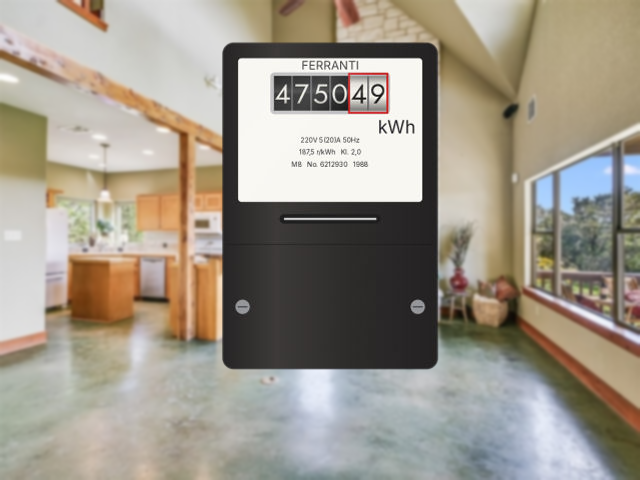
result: 4750.49; kWh
